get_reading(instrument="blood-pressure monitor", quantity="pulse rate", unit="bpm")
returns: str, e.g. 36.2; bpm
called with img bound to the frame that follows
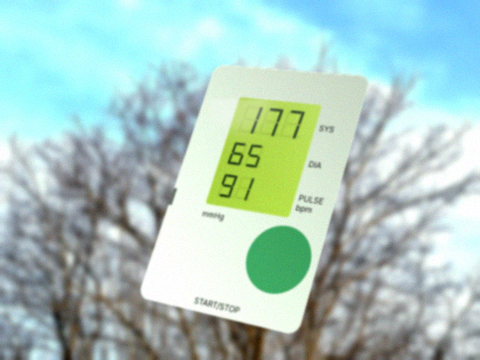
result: 91; bpm
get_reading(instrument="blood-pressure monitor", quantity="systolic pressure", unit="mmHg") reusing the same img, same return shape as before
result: 177; mmHg
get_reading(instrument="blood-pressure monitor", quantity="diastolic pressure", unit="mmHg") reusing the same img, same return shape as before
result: 65; mmHg
